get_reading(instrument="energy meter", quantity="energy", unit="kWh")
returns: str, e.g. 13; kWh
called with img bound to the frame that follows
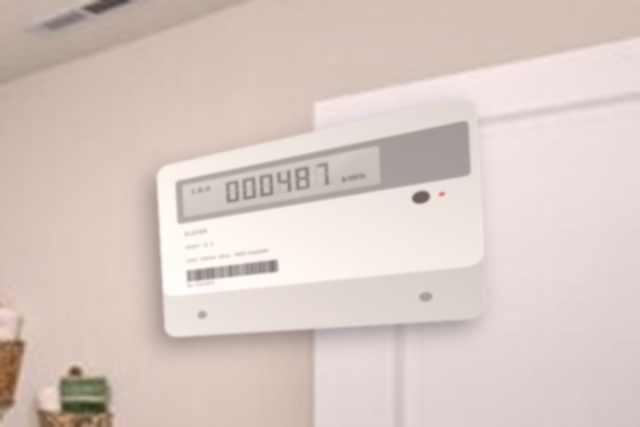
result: 487; kWh
